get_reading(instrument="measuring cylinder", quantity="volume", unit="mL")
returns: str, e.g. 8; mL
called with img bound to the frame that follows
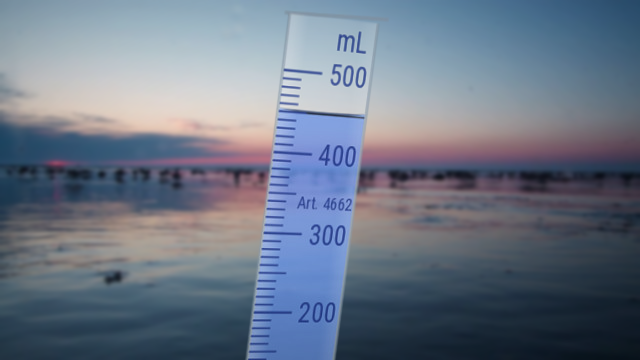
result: 450; mL
